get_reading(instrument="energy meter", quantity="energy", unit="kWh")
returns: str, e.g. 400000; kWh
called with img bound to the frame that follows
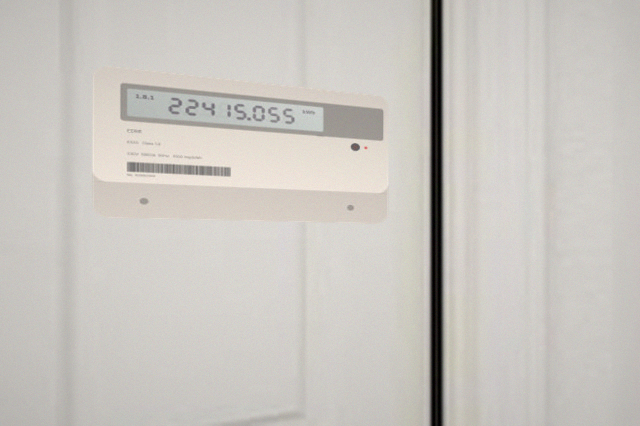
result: 22415.055; kWh
